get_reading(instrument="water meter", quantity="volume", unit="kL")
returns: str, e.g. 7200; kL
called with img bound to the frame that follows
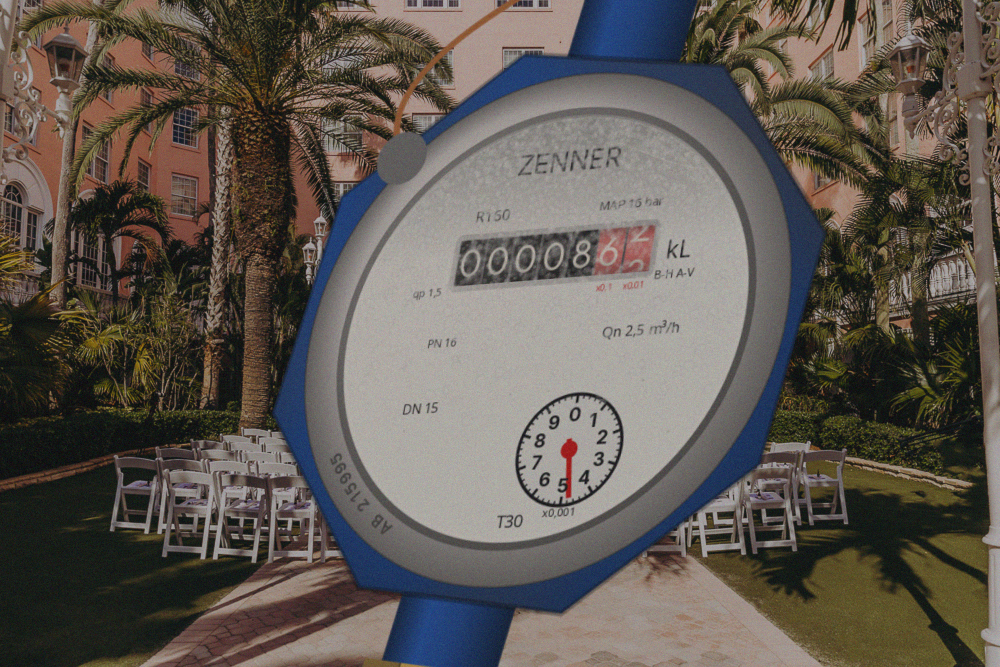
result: 8.624; kL
